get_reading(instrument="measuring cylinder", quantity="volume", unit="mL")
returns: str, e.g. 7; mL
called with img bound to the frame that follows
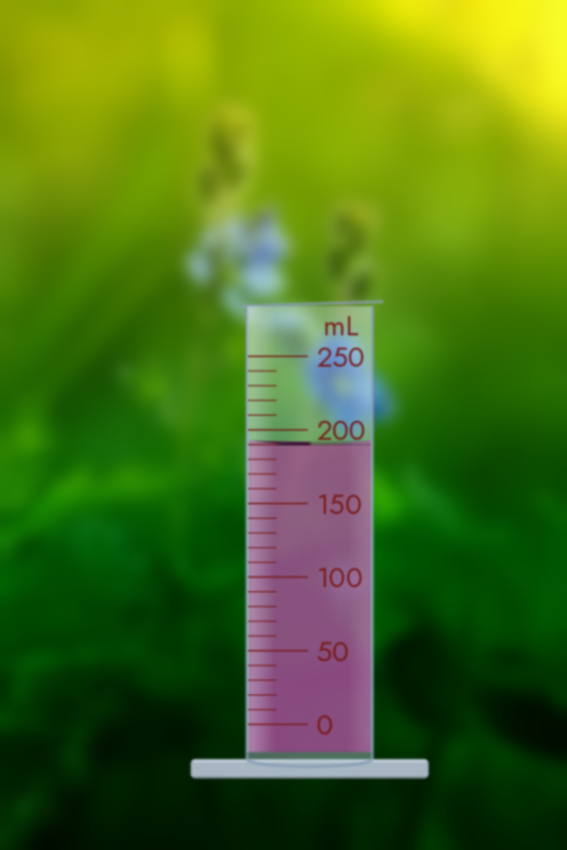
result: 190; mL
